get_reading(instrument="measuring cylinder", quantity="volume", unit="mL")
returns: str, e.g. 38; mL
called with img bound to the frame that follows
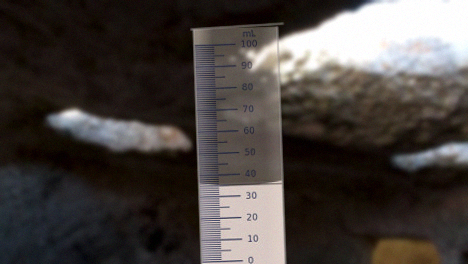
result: 35; mL
